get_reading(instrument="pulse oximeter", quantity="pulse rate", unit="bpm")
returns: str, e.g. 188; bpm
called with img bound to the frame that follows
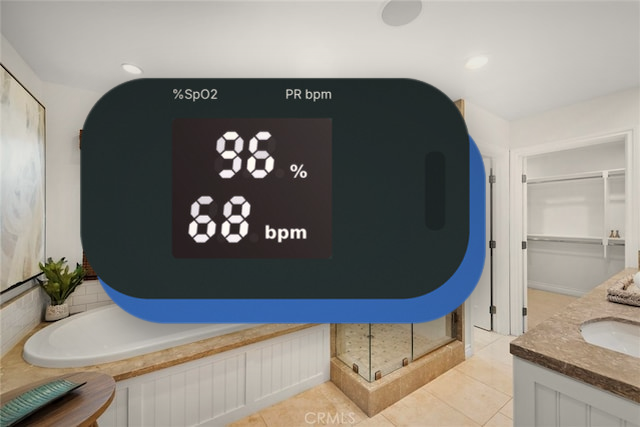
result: 68; bpm
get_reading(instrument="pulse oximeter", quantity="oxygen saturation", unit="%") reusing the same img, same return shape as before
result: 96; %
